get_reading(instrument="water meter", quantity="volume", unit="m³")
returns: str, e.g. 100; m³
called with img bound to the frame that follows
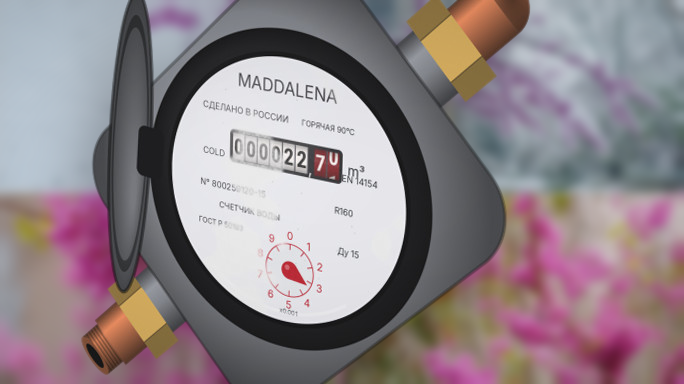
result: 22.703; m³
